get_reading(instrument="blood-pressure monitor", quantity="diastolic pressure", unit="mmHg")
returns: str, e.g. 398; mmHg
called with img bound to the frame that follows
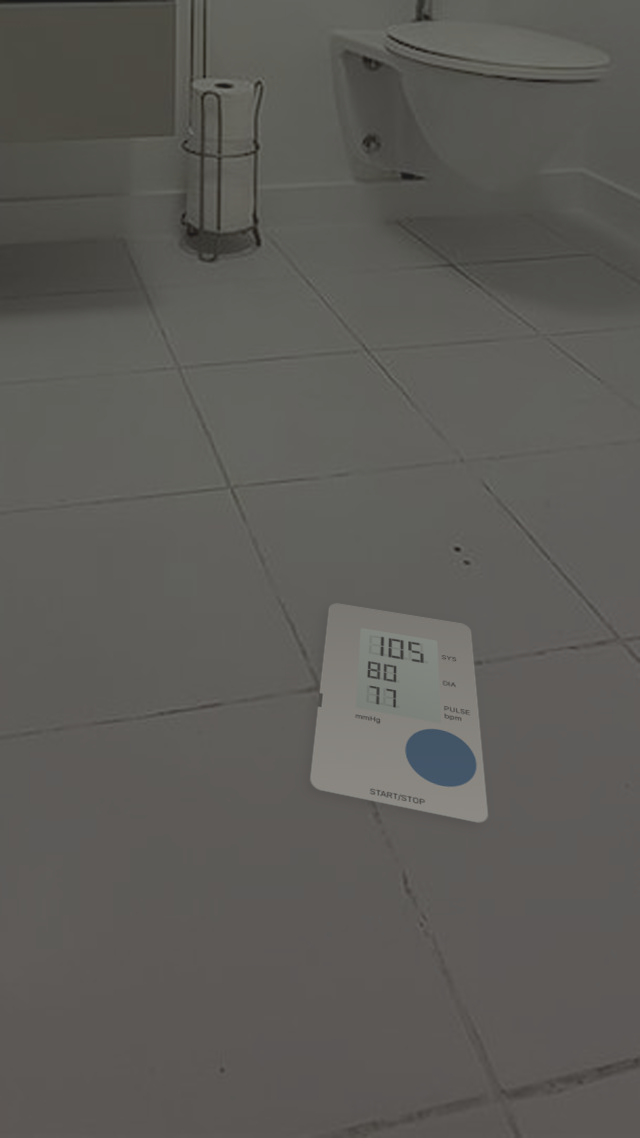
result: 80; mmHg
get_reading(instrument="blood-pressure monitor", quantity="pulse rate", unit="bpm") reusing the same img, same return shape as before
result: 77; bpm
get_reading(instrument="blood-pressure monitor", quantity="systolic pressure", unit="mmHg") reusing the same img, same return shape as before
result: 105; mmHg
